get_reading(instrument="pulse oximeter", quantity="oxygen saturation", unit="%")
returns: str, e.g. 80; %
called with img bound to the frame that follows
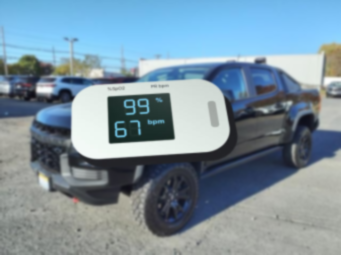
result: 99; %
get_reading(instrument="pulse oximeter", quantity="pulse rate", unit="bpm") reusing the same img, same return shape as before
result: 67; bpm
